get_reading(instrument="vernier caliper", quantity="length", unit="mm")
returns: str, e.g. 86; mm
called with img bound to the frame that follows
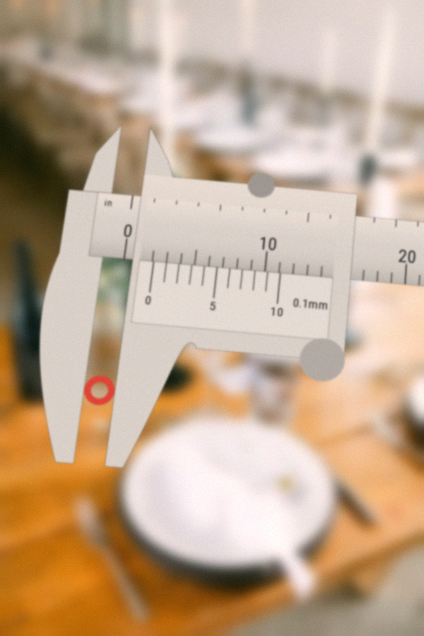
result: 2.1; mm
